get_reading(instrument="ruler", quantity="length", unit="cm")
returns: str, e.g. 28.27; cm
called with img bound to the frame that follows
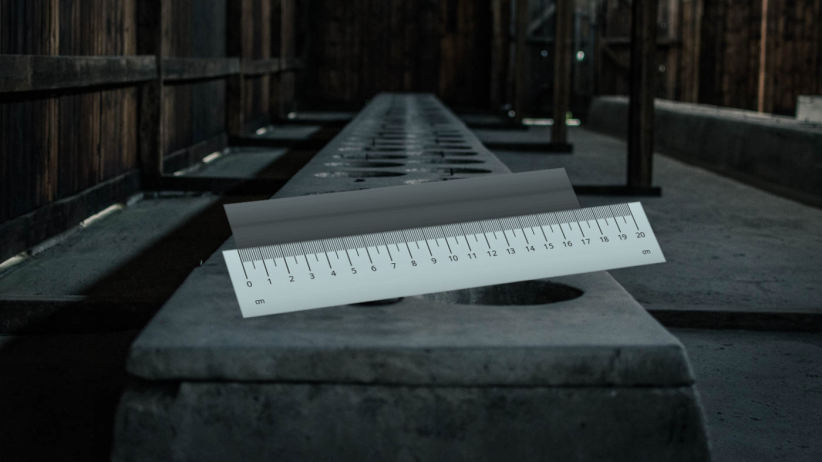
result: 17.5; cm
